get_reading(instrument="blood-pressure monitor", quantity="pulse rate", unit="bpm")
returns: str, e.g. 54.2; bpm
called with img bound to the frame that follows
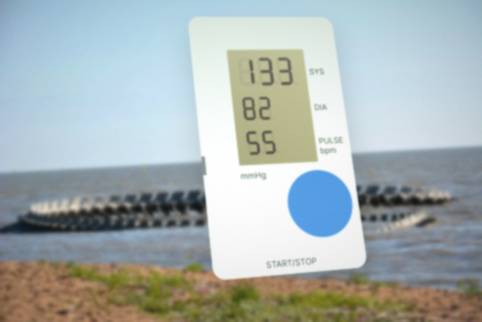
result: 55; bpm
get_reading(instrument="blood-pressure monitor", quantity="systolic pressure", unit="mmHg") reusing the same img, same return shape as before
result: 133; mmHg
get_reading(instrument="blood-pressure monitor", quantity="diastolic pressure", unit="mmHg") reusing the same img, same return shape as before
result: 82; mmHg
